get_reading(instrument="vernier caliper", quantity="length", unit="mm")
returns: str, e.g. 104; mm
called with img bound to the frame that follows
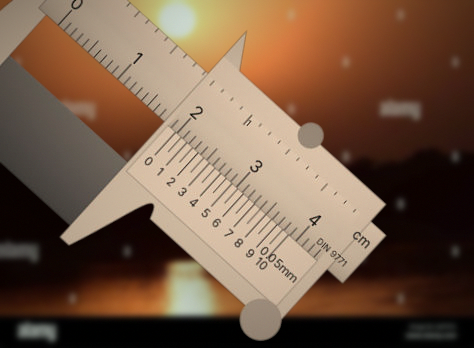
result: 19.8; mm
